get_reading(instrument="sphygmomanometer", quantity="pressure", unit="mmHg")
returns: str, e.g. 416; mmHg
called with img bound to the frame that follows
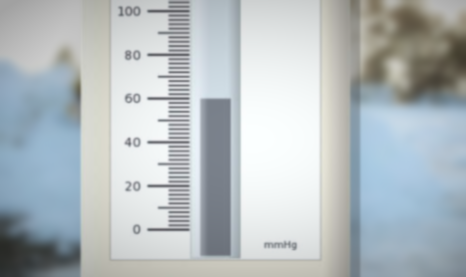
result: 60; mmHg
